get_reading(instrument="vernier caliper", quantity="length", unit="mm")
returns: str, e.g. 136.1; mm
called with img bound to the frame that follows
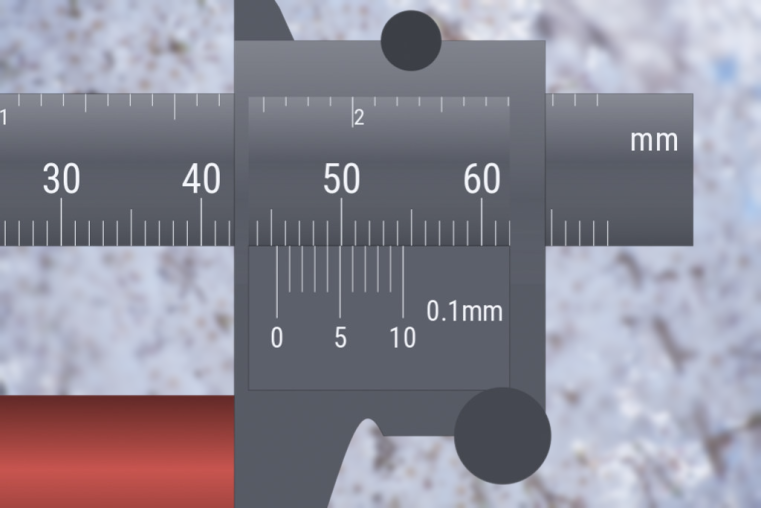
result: 45.4; mm
